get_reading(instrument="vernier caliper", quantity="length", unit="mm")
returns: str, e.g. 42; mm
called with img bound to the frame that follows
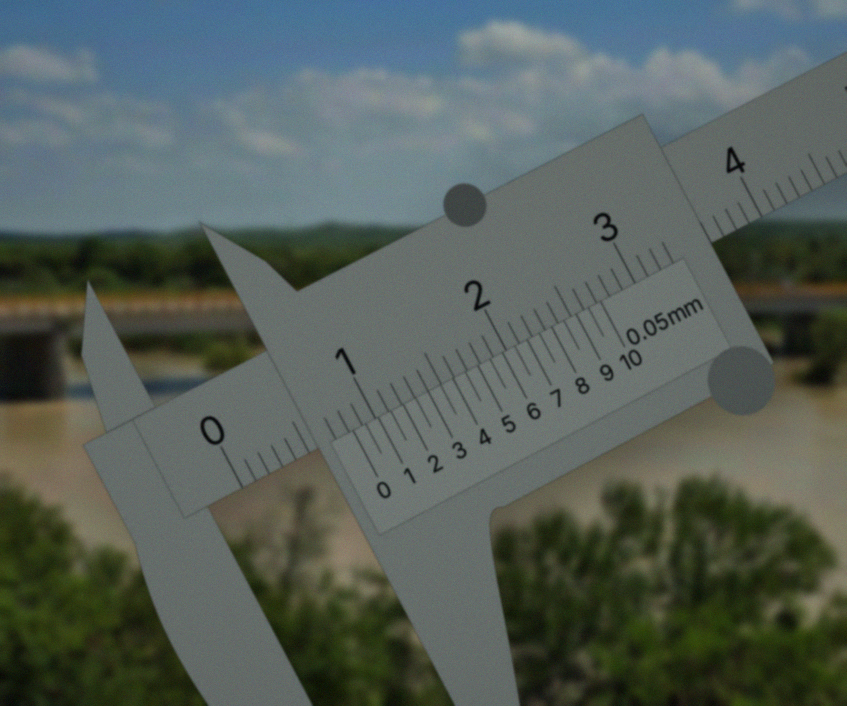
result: 8.3; mm
